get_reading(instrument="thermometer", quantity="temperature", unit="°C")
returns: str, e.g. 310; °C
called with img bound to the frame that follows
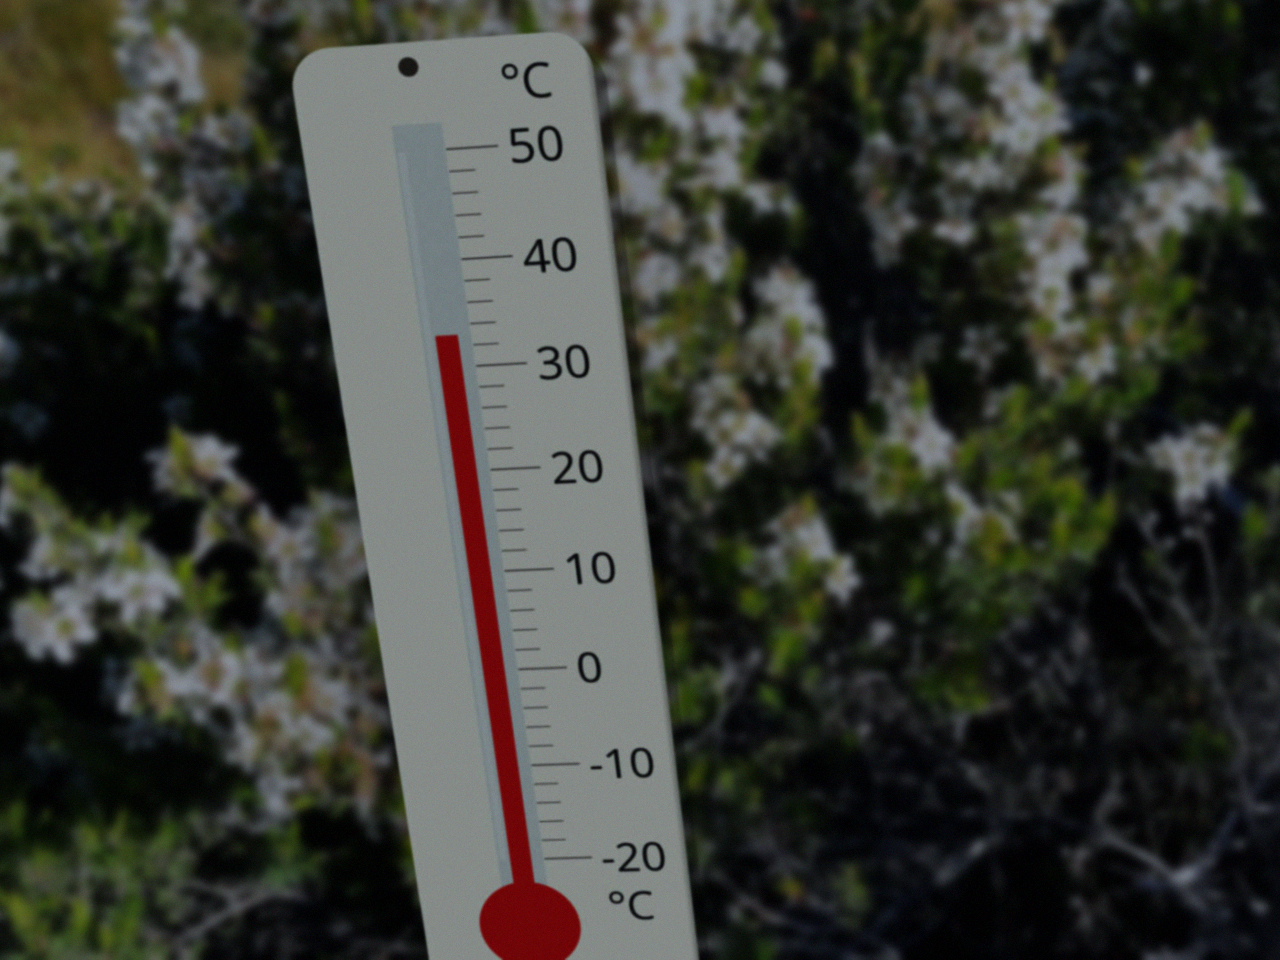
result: 33; °C
